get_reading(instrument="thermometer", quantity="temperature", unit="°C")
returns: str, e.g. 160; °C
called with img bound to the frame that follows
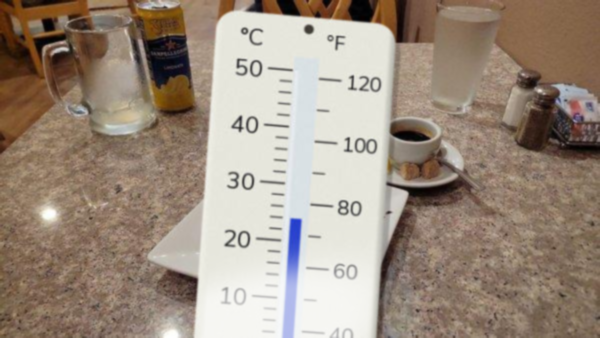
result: 24; °C
